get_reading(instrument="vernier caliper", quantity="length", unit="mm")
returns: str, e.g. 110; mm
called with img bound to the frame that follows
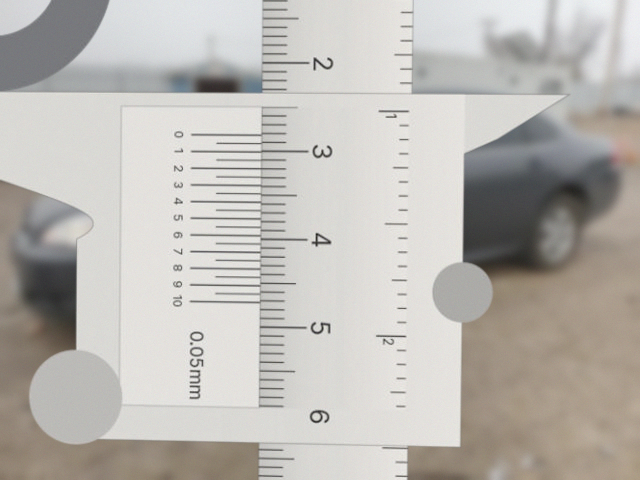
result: 28.2; mm
